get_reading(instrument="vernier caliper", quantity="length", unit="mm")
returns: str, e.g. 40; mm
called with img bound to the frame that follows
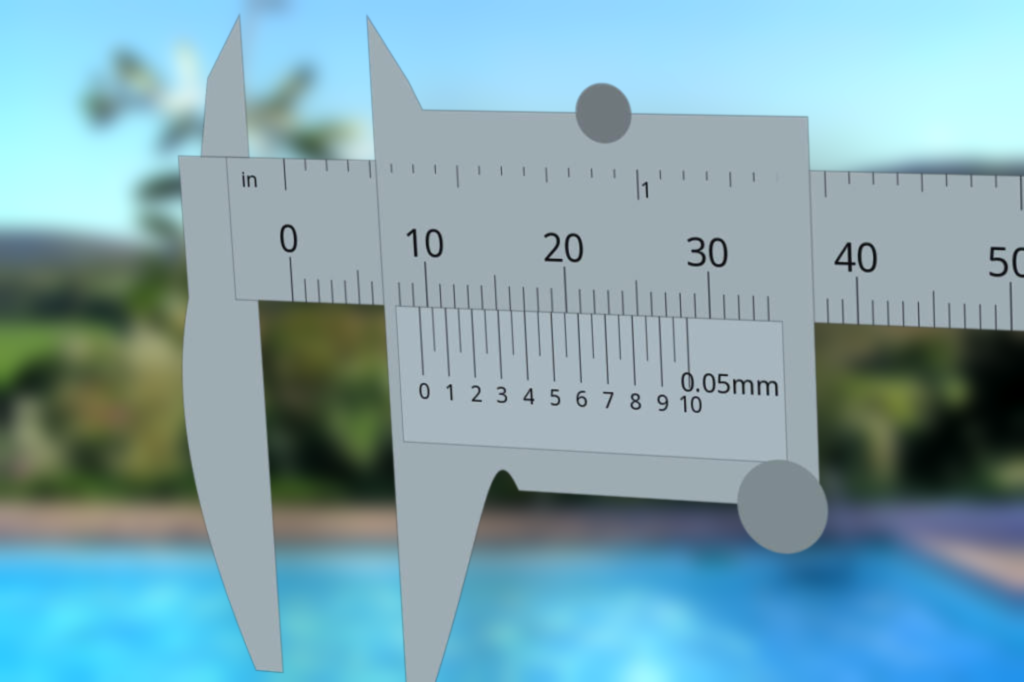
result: 9.4; mm
